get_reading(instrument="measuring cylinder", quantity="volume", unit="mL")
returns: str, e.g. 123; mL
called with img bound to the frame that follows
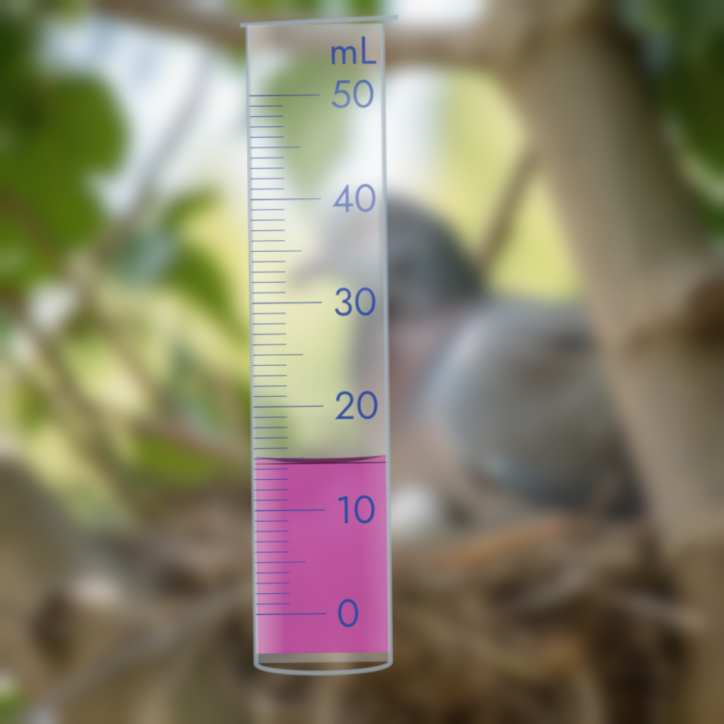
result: 14.5; mL
